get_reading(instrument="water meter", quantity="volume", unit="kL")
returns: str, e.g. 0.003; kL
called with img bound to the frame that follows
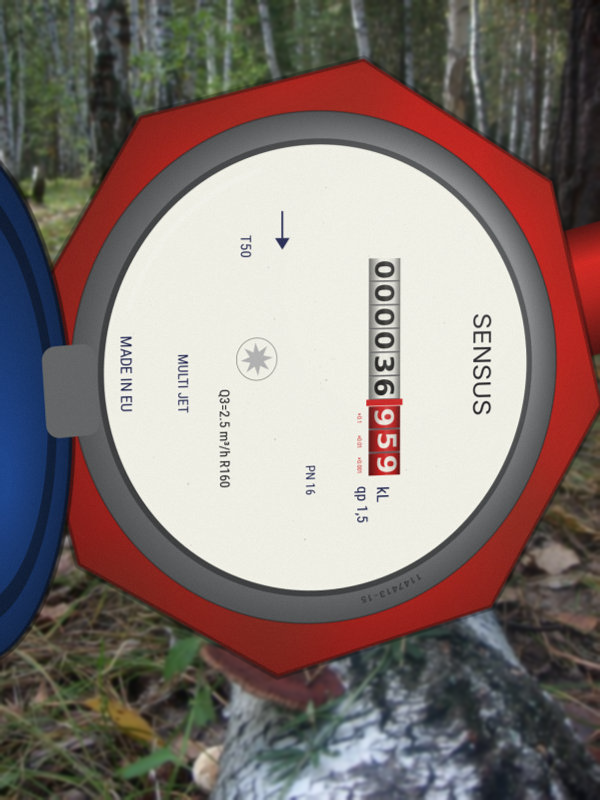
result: 36.959; kL
